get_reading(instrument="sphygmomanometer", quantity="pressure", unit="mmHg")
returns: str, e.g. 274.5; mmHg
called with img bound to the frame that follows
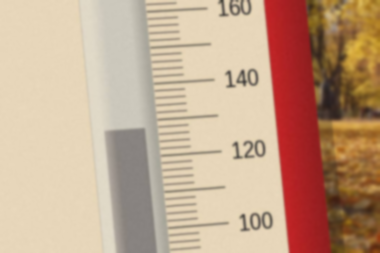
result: 128; mmHg
